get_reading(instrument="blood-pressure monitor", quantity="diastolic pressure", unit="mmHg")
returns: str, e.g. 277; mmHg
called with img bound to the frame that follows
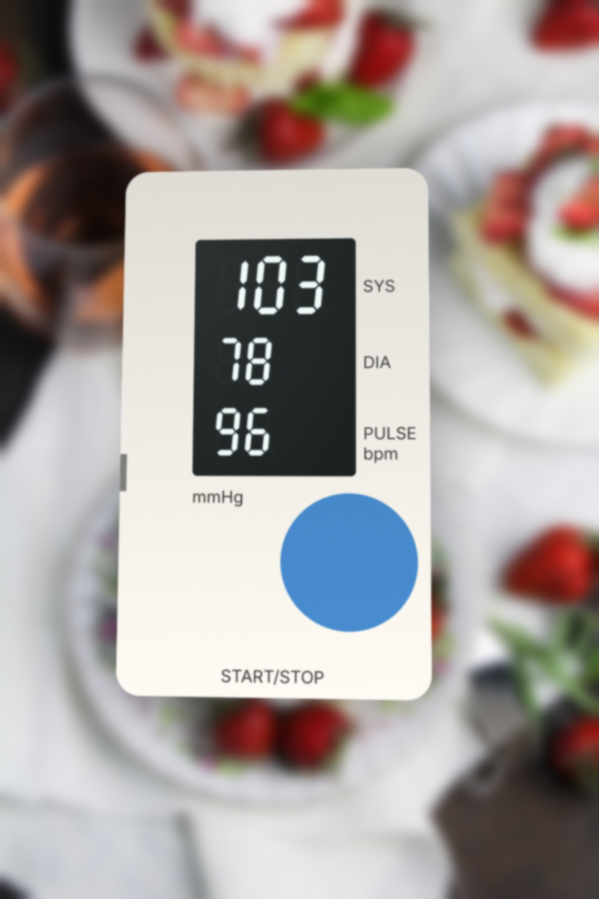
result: 78; mmHg
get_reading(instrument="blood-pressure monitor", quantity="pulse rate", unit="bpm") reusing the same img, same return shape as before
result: 96; bpm
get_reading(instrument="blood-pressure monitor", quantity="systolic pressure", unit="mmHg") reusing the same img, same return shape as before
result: 103; mmHg
